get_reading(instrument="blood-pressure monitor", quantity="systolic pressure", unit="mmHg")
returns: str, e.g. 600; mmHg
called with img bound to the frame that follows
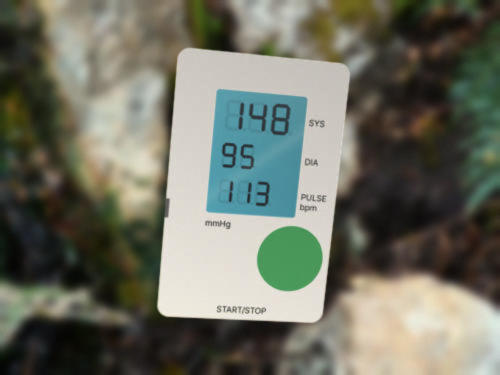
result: 148; mmHg
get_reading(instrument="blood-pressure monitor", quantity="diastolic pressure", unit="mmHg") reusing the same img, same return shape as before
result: 95; mmHg
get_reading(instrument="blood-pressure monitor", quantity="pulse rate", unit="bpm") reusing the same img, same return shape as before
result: 113; bpm
